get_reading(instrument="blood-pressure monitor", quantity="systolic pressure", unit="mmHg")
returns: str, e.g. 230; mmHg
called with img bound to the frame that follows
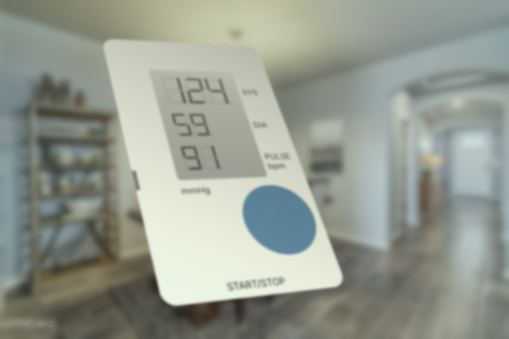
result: 124; mmHg
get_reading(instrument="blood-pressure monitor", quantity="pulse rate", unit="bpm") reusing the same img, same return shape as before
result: 91; bpm
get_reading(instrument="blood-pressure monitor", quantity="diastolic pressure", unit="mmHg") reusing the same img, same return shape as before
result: 59; mmHg
